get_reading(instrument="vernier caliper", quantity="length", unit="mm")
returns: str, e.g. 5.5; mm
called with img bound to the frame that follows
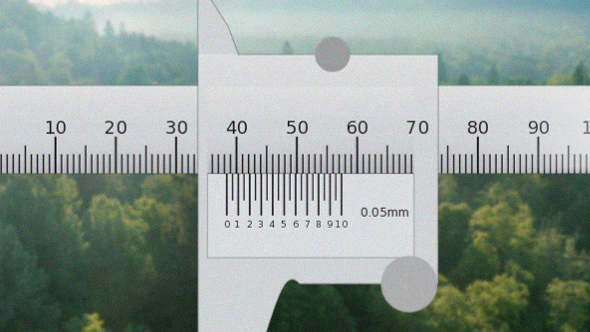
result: 38.4; mm
